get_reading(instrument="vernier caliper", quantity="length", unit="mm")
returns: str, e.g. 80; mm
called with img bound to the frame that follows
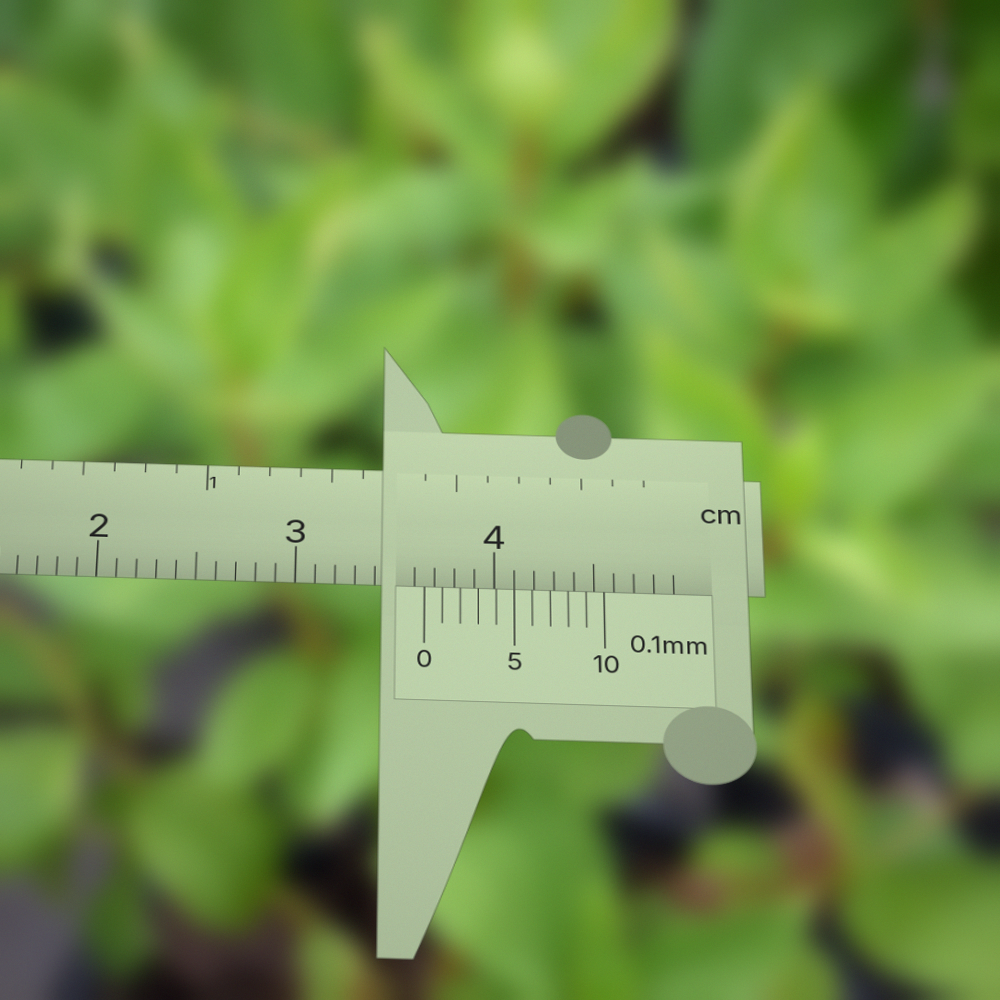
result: 36.5; mm
